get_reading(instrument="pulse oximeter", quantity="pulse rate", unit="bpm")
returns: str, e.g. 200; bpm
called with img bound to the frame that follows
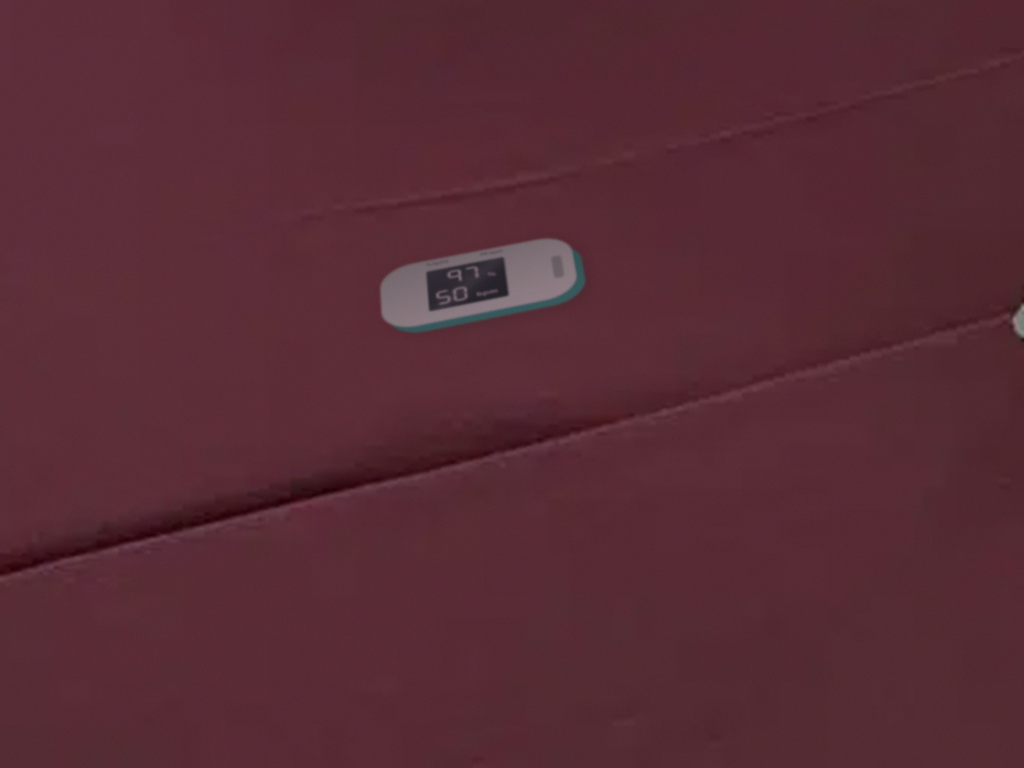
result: 50; bpm
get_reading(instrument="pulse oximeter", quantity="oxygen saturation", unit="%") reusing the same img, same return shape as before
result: 97; %
